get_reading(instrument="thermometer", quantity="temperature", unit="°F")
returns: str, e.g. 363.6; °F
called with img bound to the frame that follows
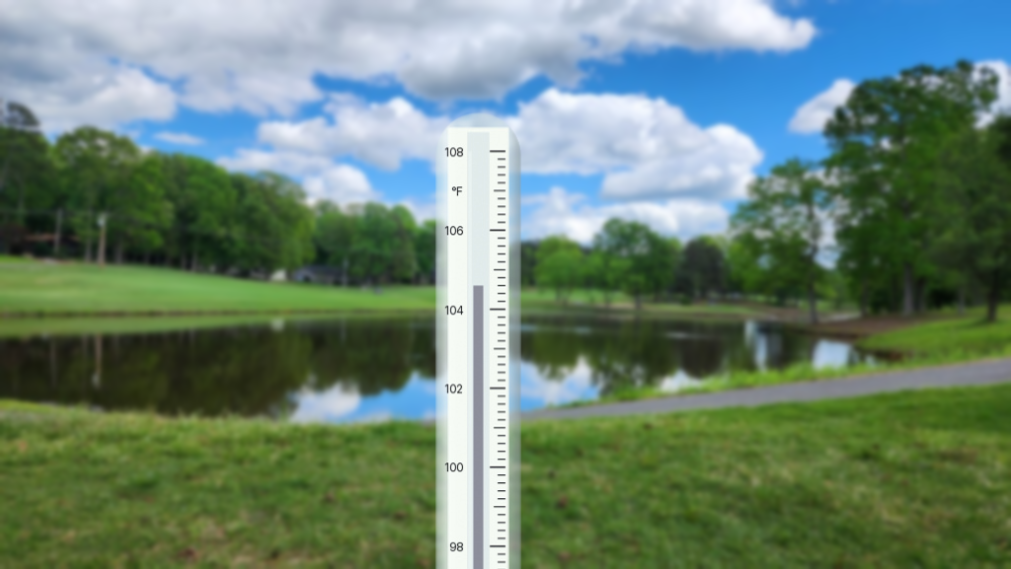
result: 104.6; °F
